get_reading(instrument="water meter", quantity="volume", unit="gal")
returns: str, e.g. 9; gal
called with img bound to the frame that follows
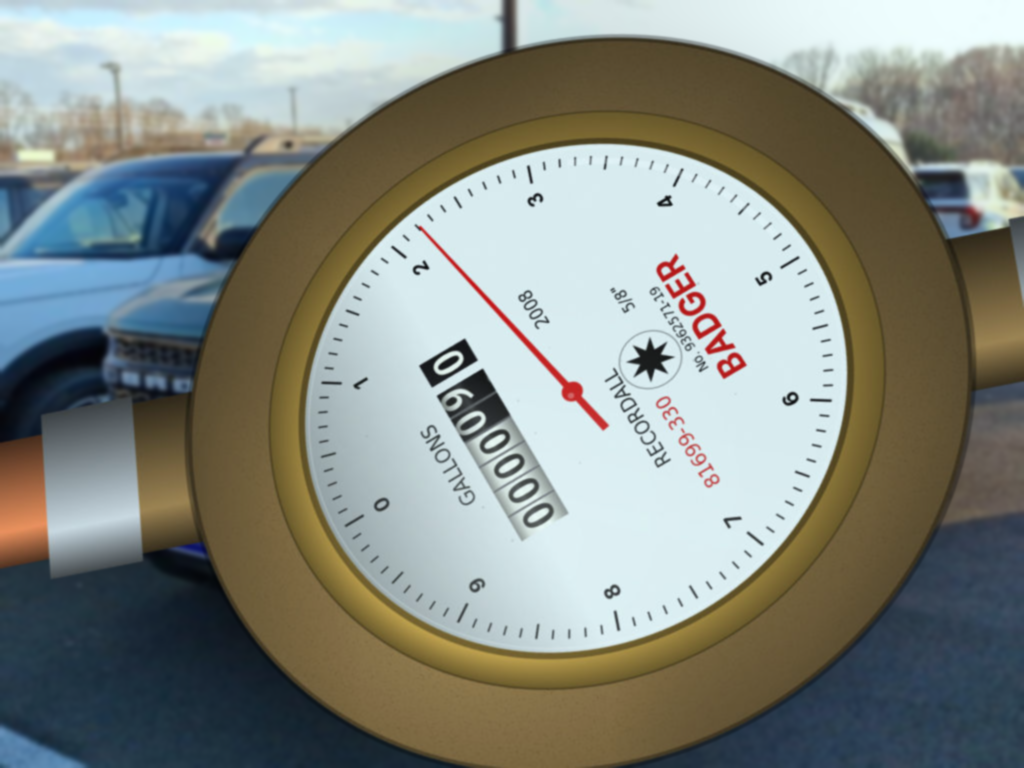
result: 92.2; gal
